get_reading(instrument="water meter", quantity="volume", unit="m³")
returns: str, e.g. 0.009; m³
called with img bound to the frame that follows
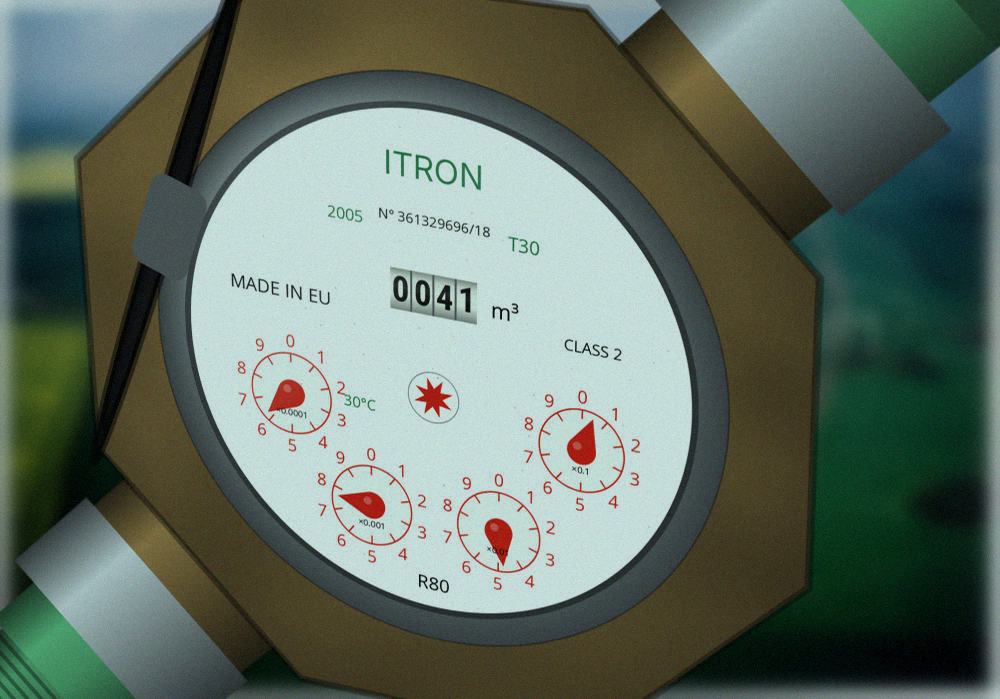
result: 41.0476; m³
